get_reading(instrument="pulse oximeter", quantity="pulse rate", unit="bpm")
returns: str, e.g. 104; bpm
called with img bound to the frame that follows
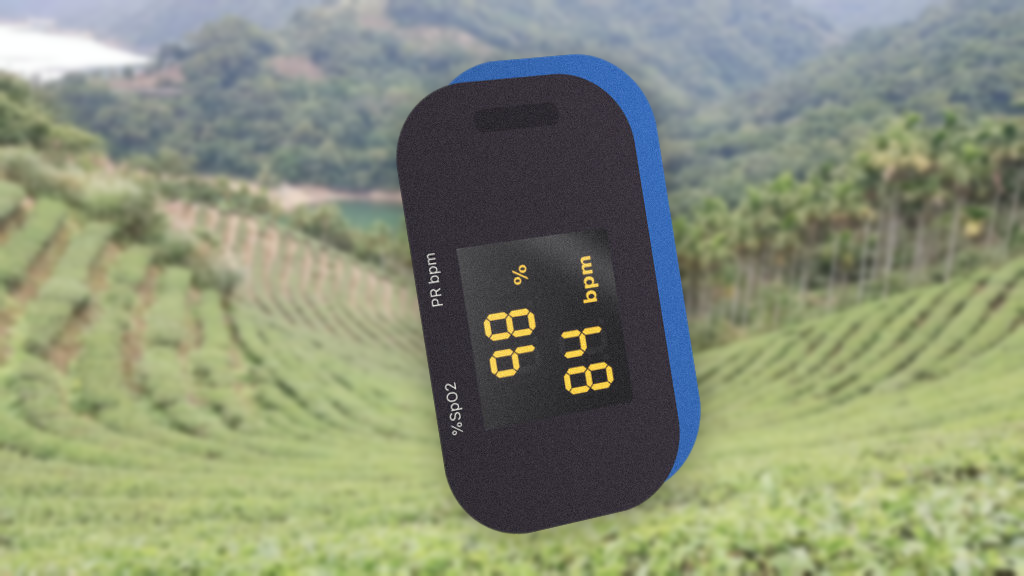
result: 84; bpm
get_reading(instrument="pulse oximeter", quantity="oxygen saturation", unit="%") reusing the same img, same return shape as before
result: 98; %
